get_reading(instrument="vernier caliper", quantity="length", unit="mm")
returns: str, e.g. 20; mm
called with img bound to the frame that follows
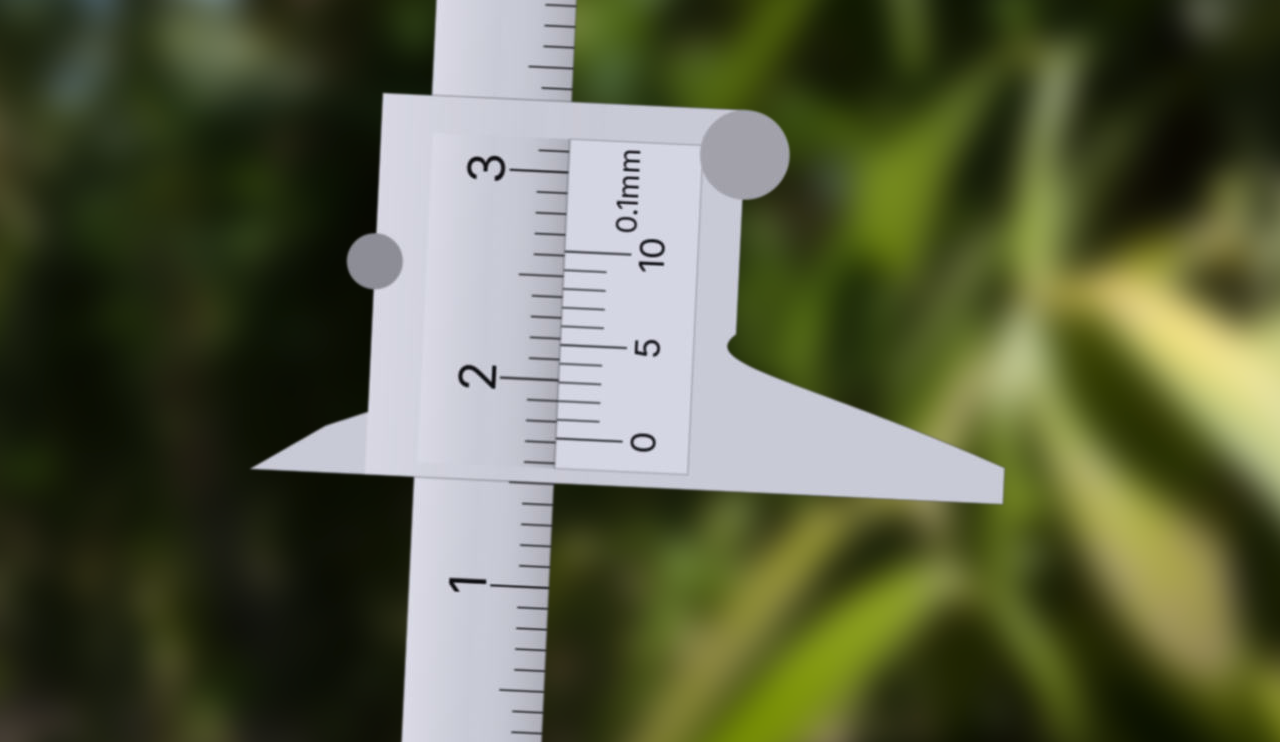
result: 17.2; mm
